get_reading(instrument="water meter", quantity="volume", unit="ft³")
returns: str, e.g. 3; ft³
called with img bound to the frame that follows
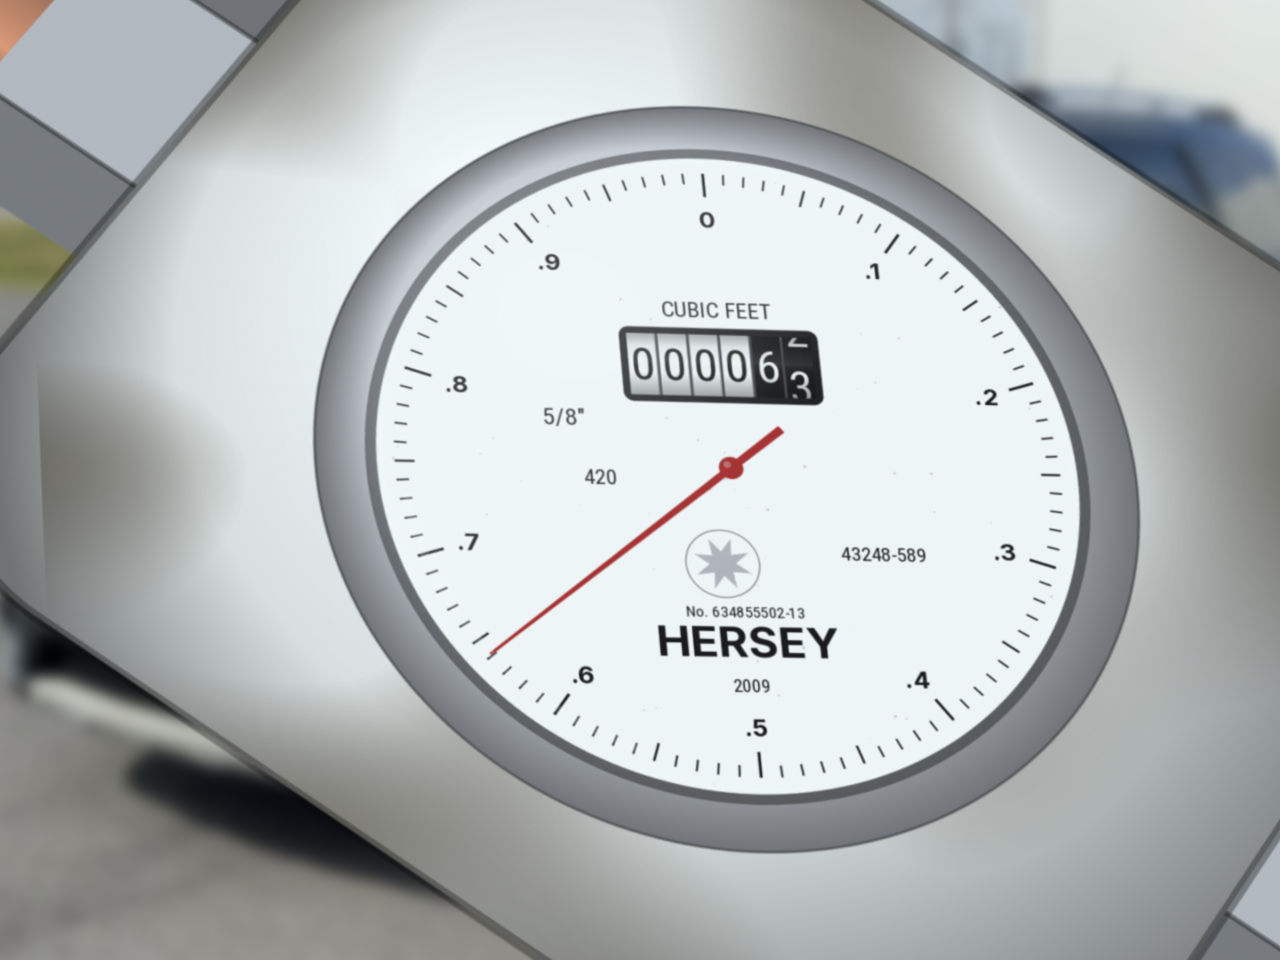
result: 62.64; ft³
